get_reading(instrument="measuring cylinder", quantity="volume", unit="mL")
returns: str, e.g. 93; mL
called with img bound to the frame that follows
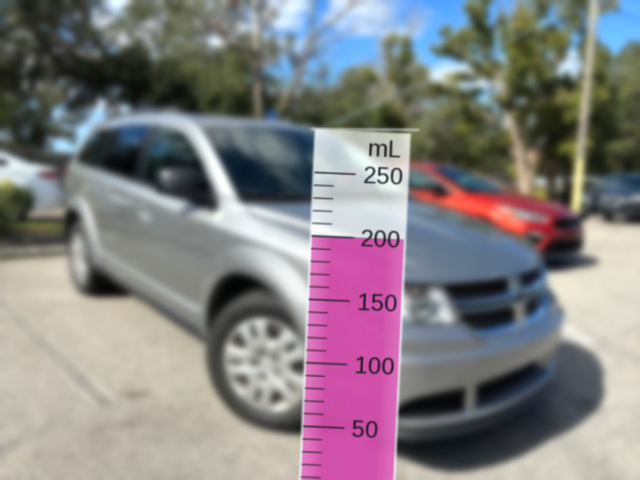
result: 200; mL
